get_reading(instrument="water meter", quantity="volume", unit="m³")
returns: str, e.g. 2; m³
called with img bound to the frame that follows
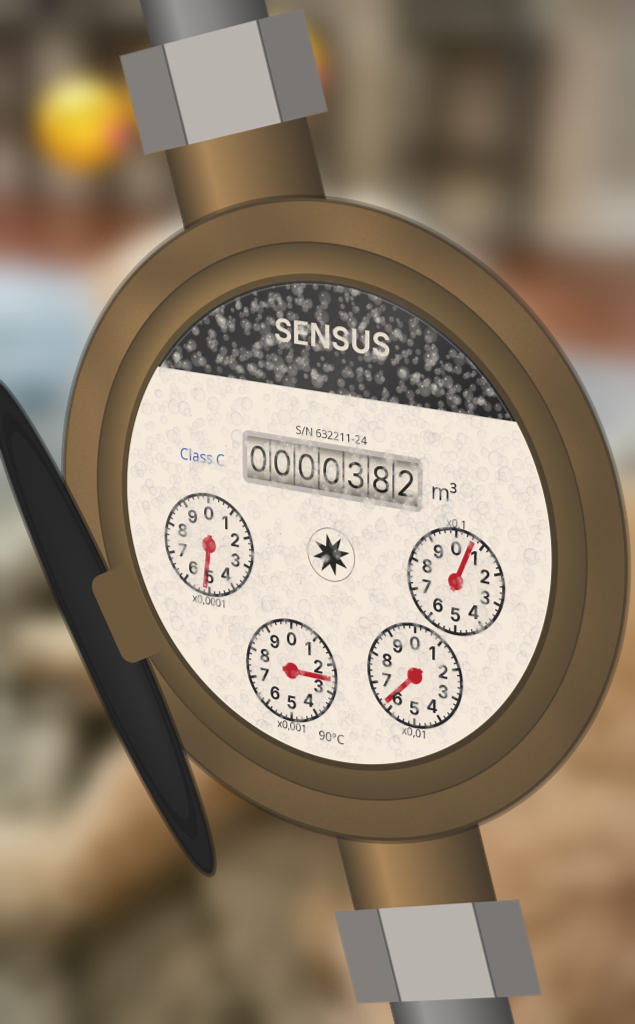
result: 382.0625; m³
